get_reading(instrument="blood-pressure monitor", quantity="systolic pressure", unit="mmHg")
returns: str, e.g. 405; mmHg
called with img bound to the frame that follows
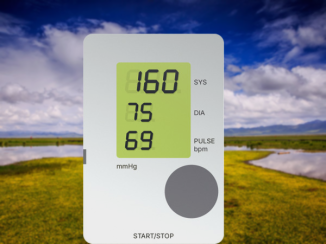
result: 160; mmHg
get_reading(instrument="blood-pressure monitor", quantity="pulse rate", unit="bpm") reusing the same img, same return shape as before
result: 69; bpm
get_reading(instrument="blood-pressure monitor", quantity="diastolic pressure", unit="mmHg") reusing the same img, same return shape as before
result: 75; mmHg
